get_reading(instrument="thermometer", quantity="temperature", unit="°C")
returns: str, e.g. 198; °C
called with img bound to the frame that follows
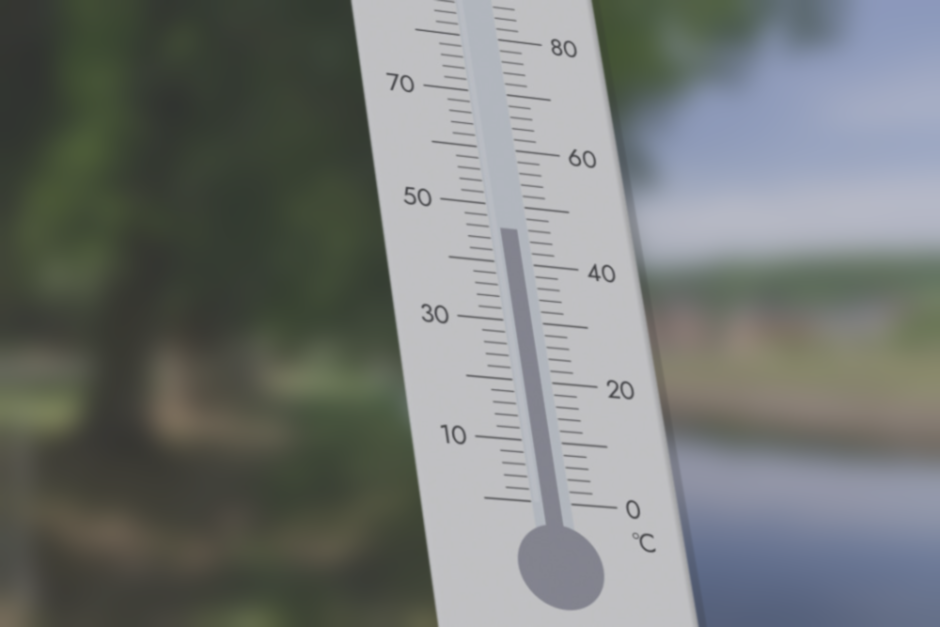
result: 46; °C
